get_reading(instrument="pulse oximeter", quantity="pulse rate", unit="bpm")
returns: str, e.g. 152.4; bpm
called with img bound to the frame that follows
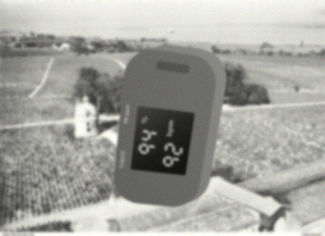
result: 92; bpm
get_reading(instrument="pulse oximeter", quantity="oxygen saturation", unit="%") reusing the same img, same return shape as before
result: 94; %
